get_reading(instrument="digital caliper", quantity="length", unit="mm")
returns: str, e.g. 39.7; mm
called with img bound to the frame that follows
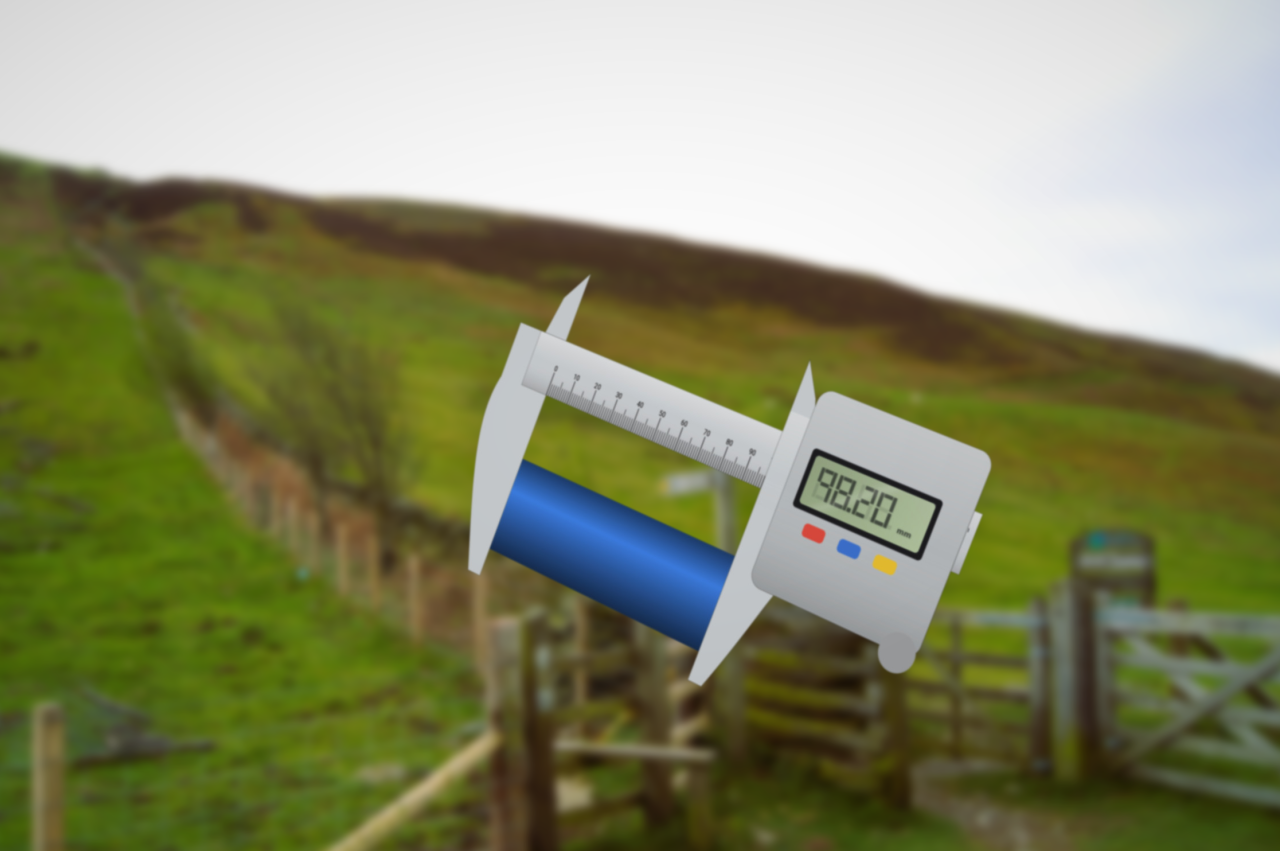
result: 98.20; mm
